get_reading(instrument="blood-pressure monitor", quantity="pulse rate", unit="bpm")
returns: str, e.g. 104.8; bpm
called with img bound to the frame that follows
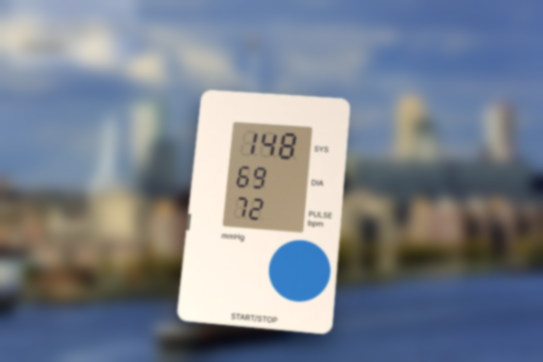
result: 72; bpm
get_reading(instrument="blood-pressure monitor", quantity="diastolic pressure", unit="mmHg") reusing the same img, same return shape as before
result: 69; mmHg
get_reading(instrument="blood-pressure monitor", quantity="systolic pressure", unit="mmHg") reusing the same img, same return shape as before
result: 148; mmHg
